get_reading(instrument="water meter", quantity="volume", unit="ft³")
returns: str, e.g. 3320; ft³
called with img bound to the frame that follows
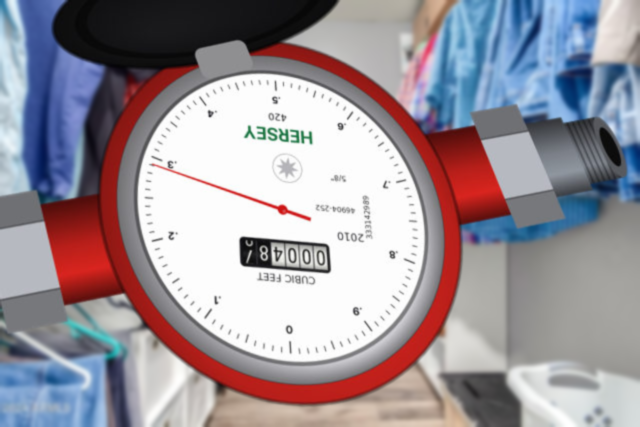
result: 487.29; ft³
